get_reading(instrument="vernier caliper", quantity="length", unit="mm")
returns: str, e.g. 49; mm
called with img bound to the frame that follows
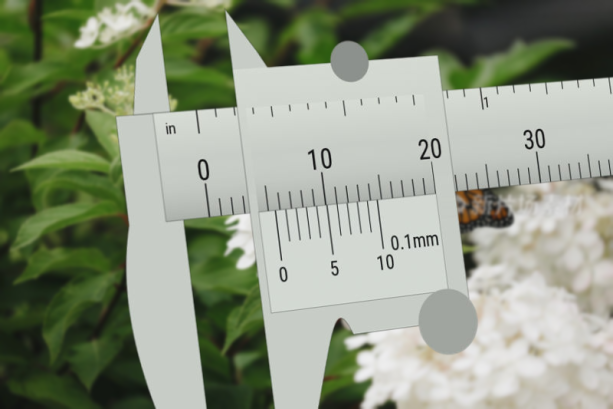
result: 5.6; mm
